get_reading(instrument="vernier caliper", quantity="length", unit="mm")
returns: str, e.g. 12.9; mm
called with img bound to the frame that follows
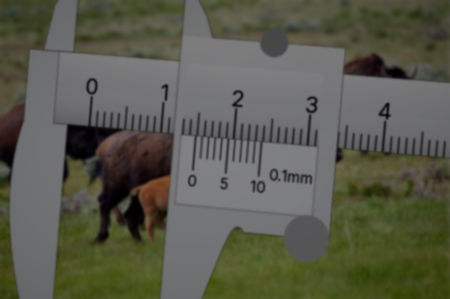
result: 14.8; mm
